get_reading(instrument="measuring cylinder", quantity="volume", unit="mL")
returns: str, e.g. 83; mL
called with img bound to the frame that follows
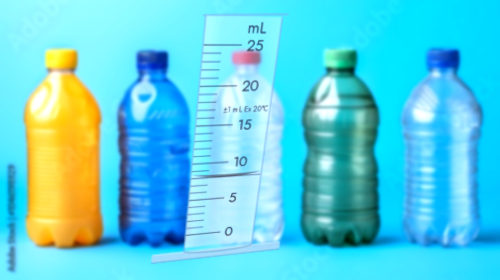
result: 8; mL
